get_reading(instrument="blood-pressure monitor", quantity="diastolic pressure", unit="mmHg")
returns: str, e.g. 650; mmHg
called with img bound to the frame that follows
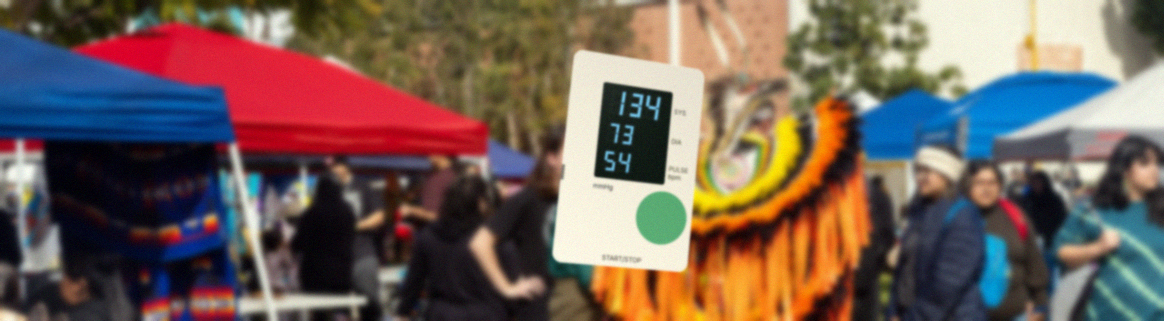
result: 73; mmHg
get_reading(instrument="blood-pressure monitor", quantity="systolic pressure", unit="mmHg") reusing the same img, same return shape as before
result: 134; mmHg
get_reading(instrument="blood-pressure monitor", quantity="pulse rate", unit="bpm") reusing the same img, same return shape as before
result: 54; bpm
